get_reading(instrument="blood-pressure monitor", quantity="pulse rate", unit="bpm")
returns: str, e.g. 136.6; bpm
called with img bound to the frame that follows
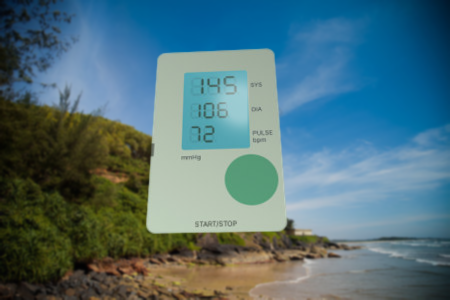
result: 72; bpm
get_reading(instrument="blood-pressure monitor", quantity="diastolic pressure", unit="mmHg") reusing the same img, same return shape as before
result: 106; mmHg
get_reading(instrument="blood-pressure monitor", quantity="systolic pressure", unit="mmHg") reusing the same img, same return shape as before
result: 145; mmHg
